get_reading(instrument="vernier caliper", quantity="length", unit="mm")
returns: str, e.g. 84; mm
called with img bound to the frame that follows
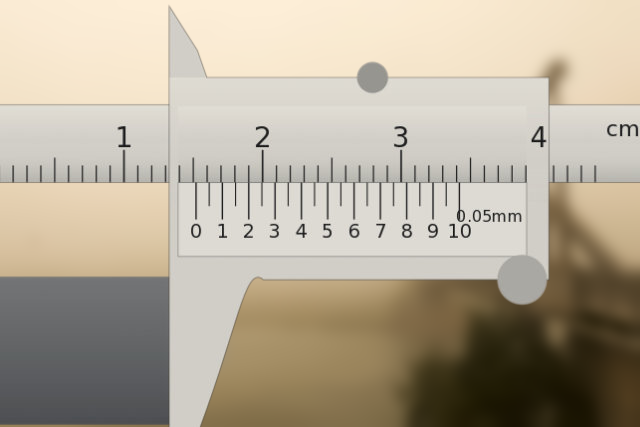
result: 15.2; mm
